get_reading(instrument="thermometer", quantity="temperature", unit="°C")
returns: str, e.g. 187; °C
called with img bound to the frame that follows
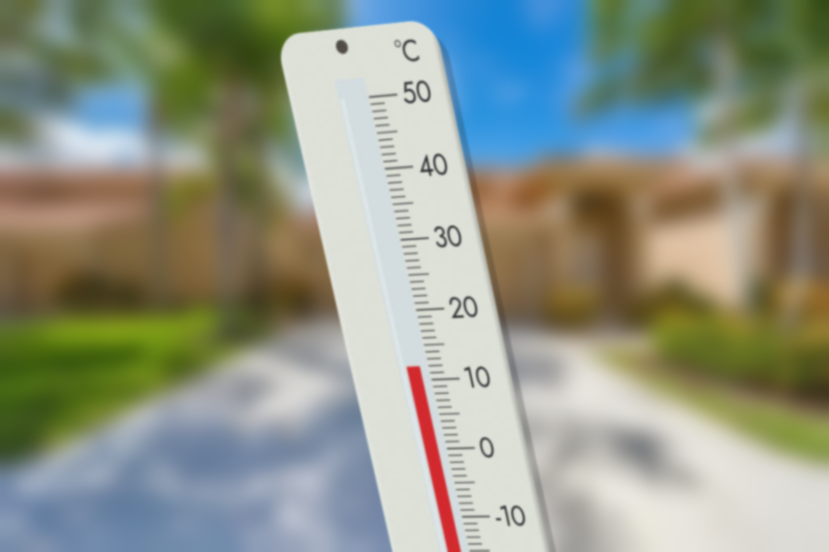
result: 12; °C
